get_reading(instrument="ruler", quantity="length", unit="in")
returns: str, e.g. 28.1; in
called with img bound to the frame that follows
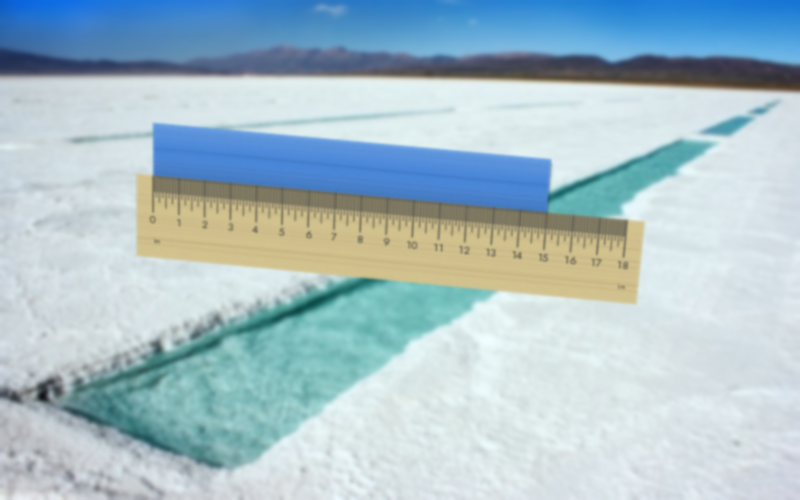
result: 15; in
